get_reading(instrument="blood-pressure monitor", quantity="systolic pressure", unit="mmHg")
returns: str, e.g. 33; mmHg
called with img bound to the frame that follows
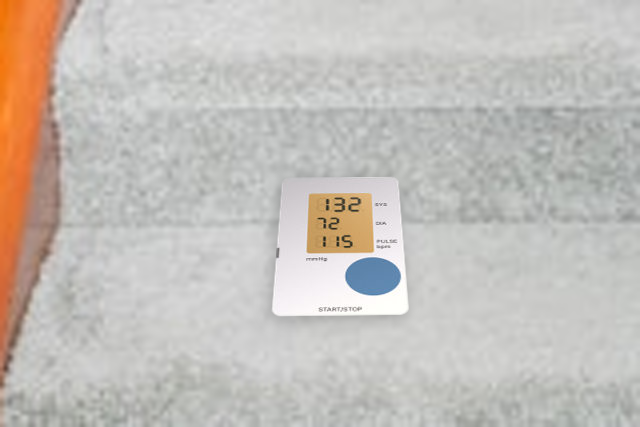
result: 132; mmHg
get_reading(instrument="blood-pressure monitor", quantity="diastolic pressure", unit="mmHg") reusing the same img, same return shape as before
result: 72; mmHg
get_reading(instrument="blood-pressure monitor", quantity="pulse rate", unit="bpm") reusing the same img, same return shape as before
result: 115; bpm
